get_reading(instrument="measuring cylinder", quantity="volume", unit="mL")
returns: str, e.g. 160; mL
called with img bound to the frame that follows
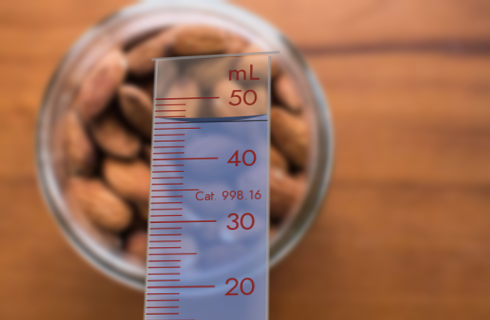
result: 46; mL
